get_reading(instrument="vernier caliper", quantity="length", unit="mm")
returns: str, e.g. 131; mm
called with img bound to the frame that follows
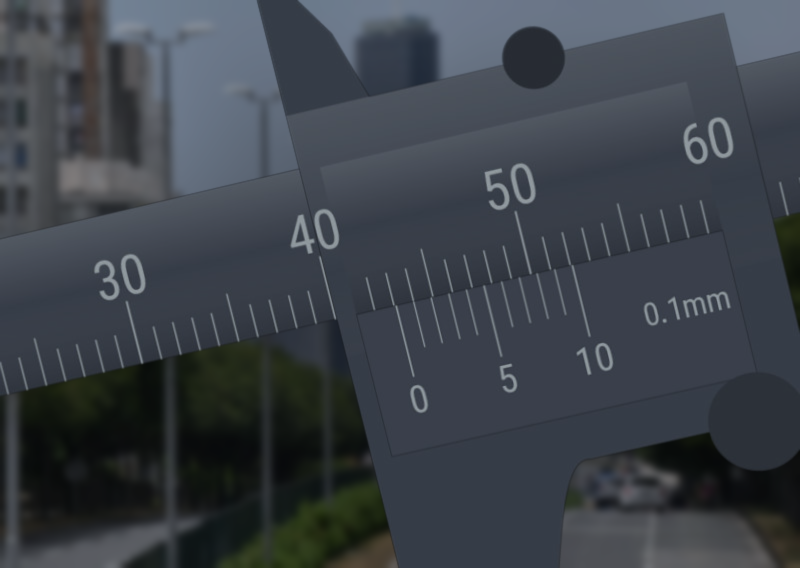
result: 43.1; mm
